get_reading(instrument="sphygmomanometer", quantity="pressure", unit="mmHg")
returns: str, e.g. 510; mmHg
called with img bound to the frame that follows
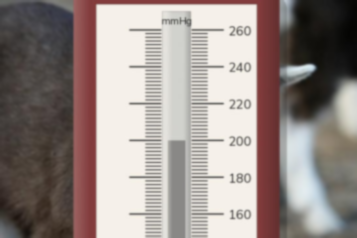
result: 200; mmHg
